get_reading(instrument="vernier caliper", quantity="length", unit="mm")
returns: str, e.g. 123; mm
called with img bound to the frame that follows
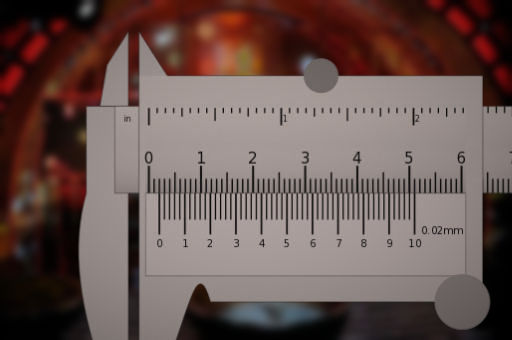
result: 2.0; mm
